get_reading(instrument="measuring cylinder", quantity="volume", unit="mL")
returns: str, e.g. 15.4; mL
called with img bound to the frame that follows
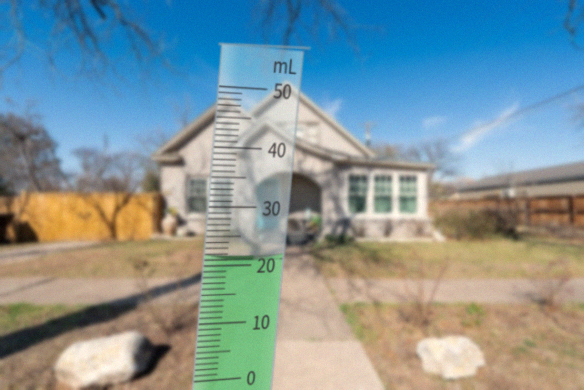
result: 21; mL
